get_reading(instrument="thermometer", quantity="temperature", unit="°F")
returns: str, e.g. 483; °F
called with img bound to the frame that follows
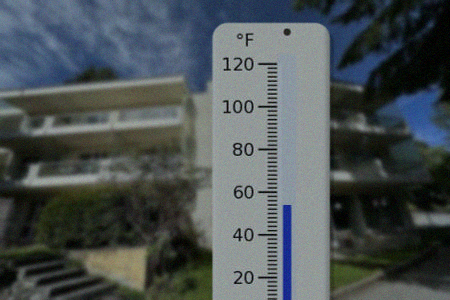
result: 54; °F
